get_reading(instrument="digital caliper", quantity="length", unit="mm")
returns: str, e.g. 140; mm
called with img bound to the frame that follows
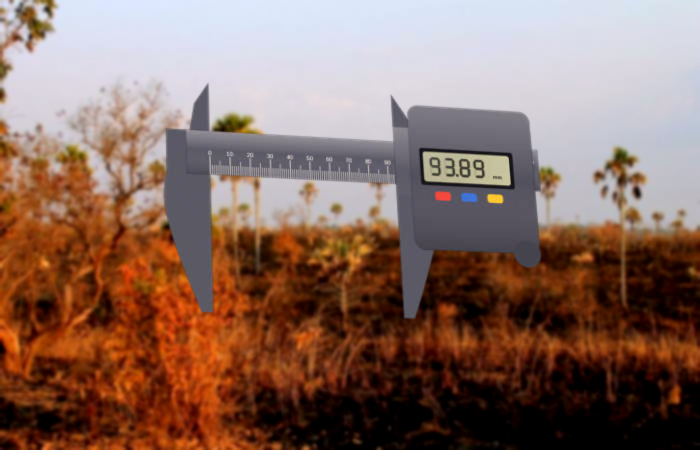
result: 93.89; mm
